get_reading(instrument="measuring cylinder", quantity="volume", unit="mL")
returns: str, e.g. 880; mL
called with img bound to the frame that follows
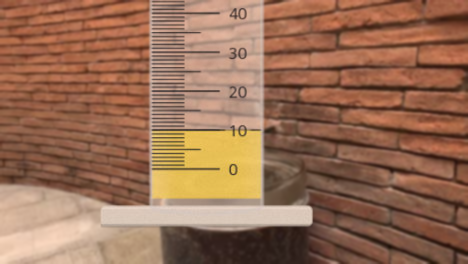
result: 10; mL
